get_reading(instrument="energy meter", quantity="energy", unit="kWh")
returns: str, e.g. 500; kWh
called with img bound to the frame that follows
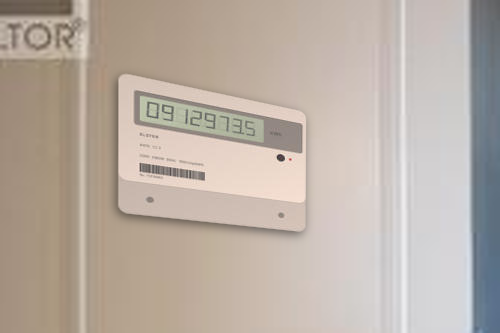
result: 912973.5; kWh
